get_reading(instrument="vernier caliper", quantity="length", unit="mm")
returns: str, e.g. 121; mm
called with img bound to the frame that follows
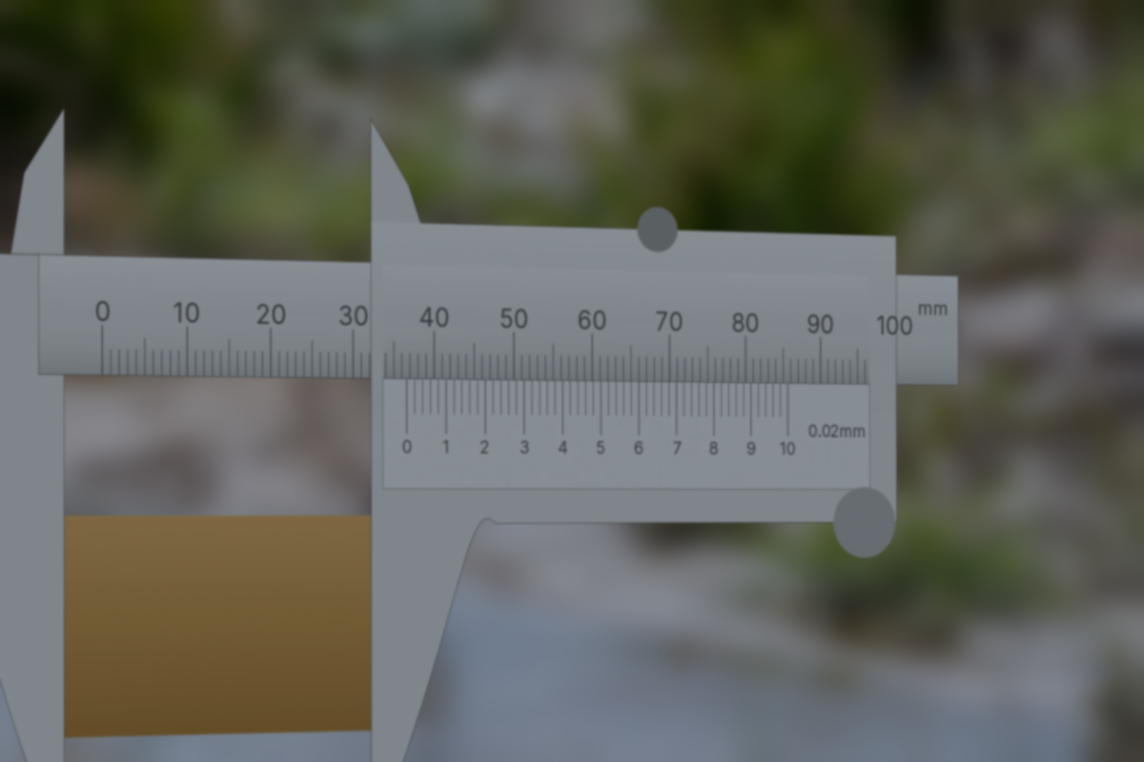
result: 36.6; mm
